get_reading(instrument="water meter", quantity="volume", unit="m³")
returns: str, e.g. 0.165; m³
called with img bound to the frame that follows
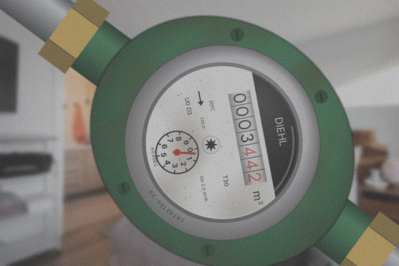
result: 3.4420; m³
